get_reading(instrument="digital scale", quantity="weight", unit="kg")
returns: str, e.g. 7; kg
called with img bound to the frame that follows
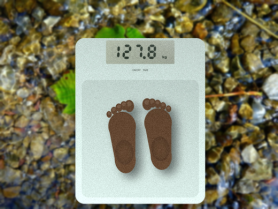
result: 127.8; kg
